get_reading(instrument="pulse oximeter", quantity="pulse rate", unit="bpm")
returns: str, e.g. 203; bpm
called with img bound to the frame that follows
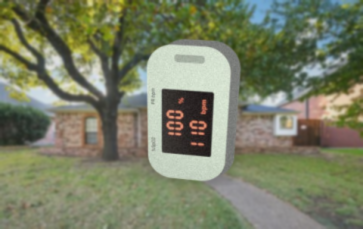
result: 110; bpm
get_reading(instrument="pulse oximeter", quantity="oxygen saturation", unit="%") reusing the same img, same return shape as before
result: 100; %
